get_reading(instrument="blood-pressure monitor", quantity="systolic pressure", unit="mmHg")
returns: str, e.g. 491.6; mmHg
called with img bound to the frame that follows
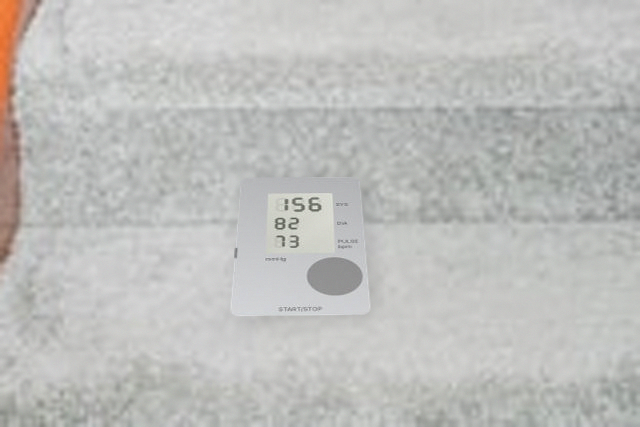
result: 156; mmHg
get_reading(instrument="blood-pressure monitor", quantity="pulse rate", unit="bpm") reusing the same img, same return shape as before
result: 73; bpm
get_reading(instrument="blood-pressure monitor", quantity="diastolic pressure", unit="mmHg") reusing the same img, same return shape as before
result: 82; mmHg
